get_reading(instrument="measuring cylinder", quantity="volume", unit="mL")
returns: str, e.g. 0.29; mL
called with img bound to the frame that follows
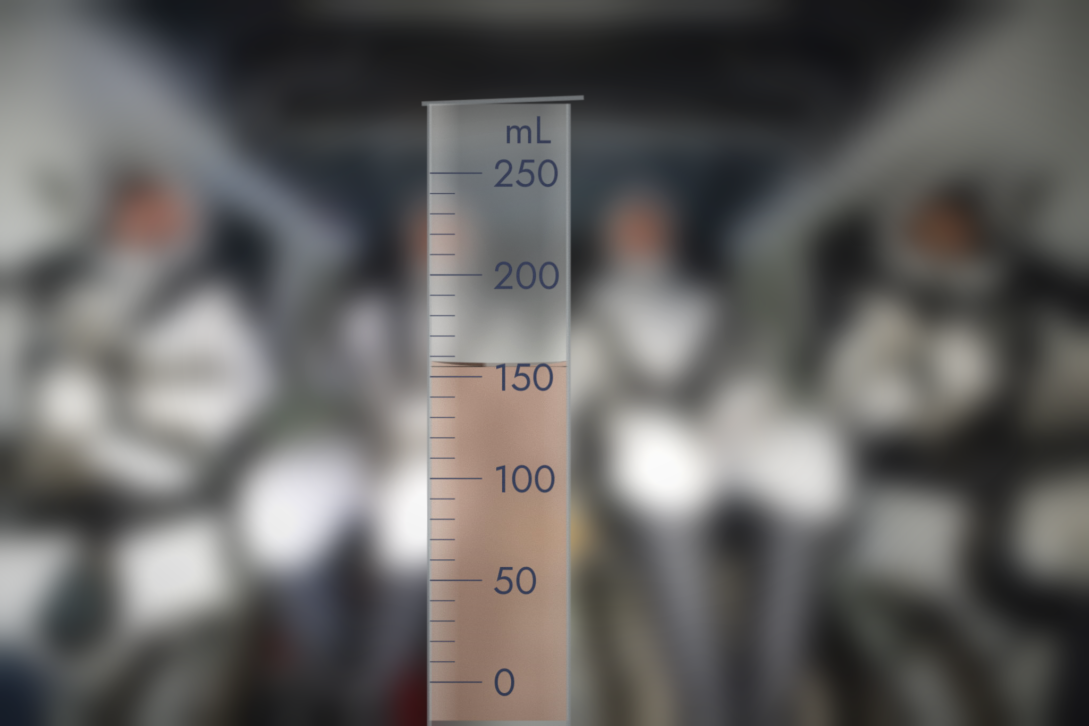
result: 155; mL
